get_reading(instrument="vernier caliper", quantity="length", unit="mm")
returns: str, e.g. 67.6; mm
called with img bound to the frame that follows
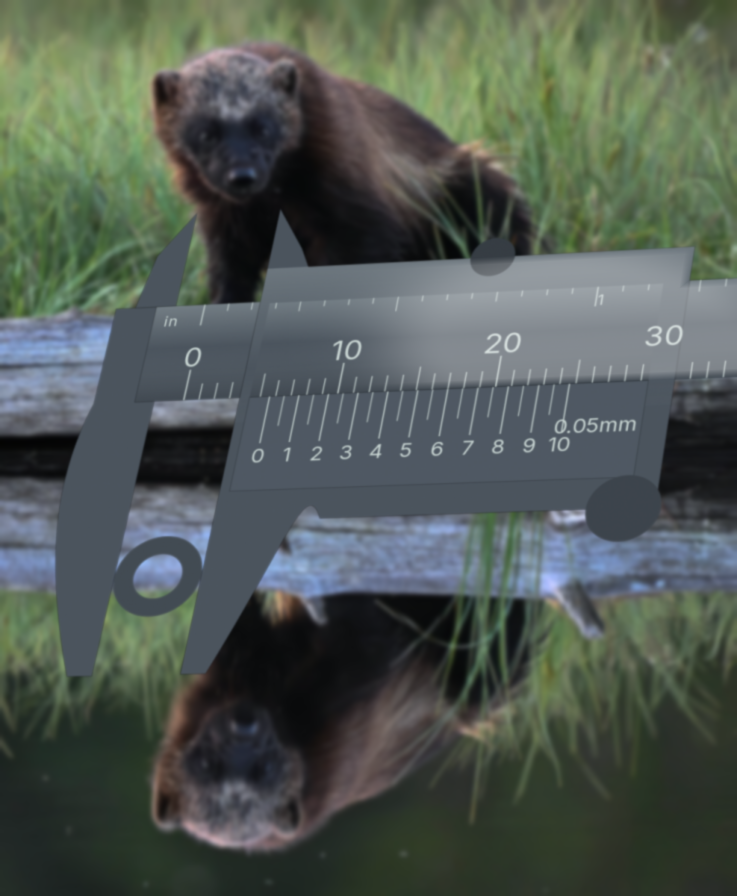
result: 5.6; mm
